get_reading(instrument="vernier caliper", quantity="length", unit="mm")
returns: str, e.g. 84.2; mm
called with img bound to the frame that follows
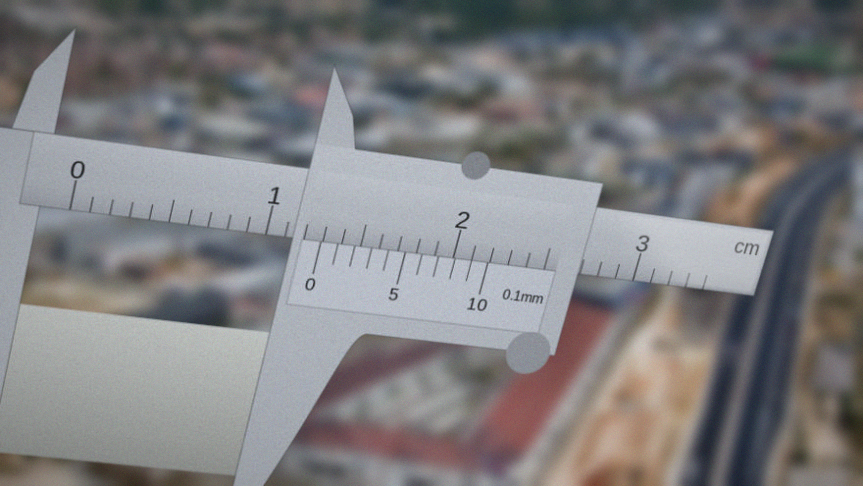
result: 12.9; mm
